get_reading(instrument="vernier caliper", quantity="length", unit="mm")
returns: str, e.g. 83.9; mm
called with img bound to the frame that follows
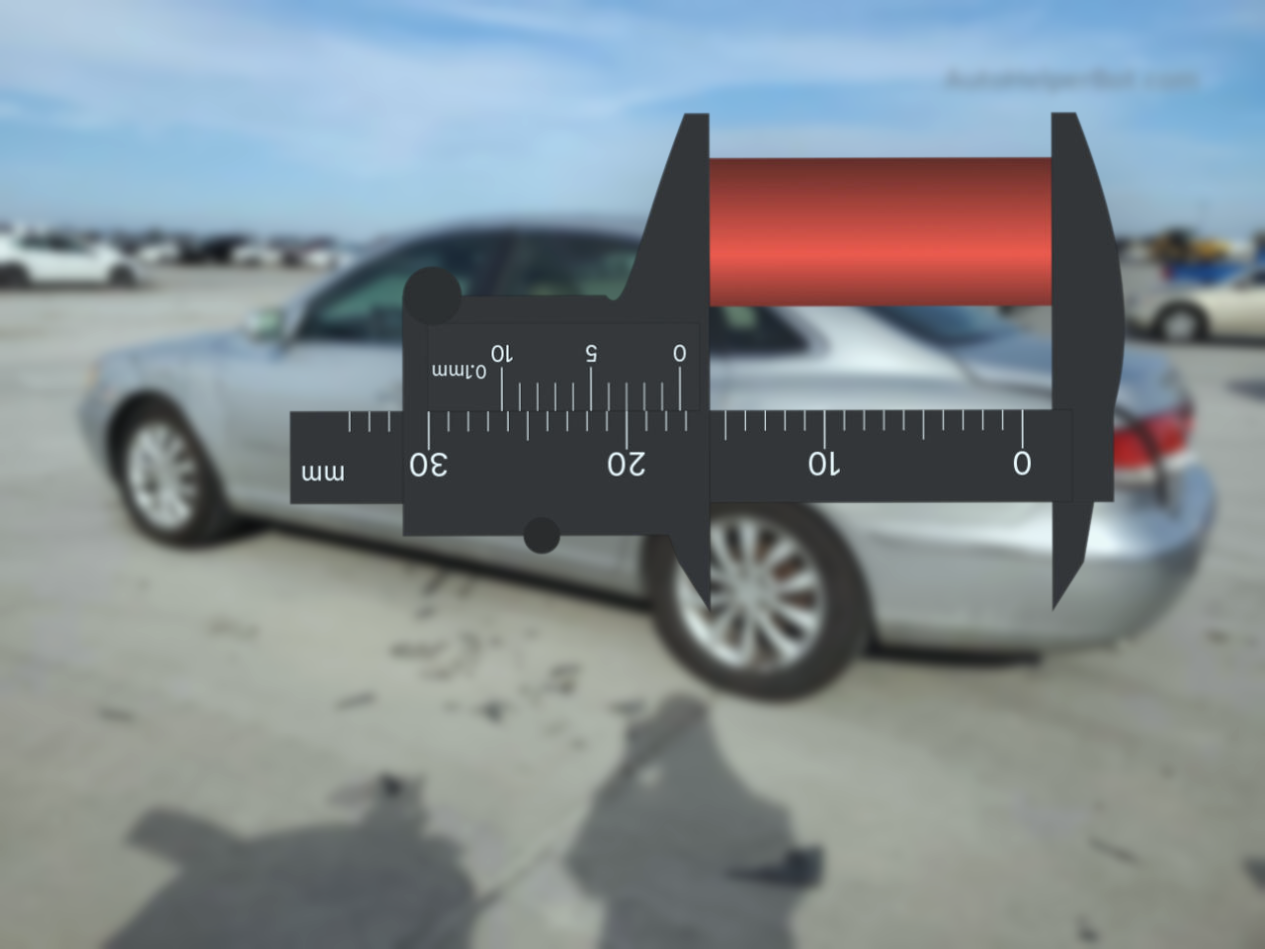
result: 17.3; mm
